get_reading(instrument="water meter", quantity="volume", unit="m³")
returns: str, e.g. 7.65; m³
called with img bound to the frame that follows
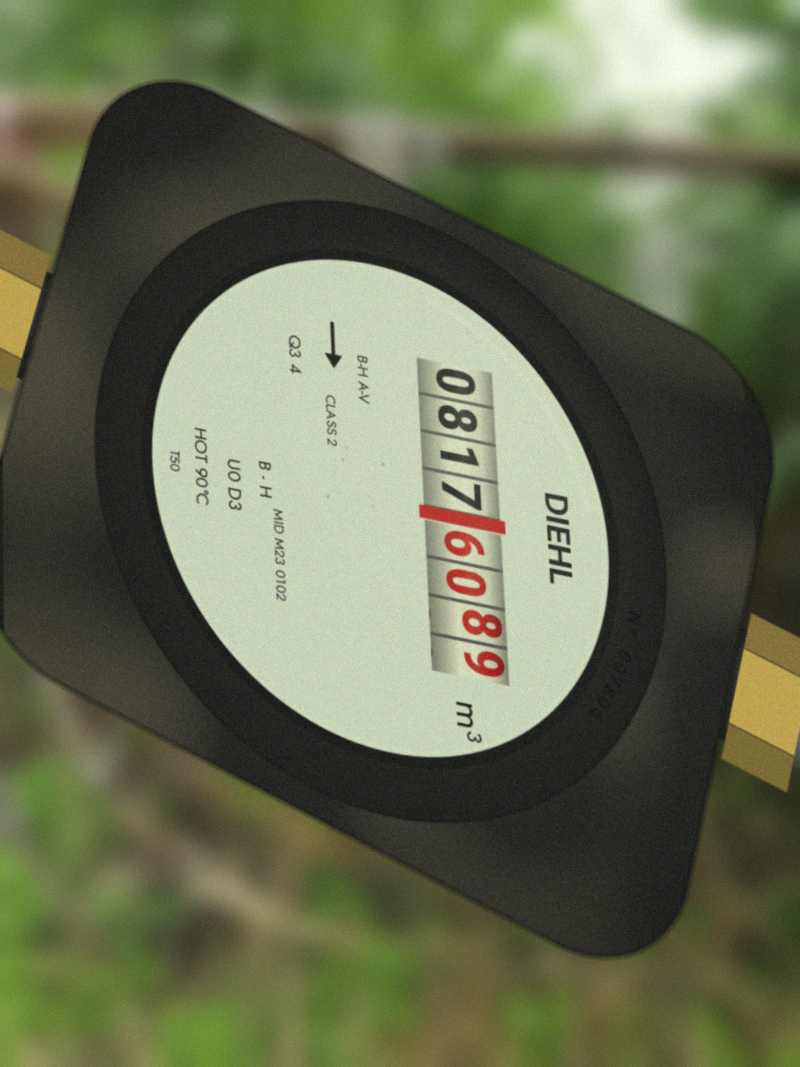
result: 817.6089; m³
